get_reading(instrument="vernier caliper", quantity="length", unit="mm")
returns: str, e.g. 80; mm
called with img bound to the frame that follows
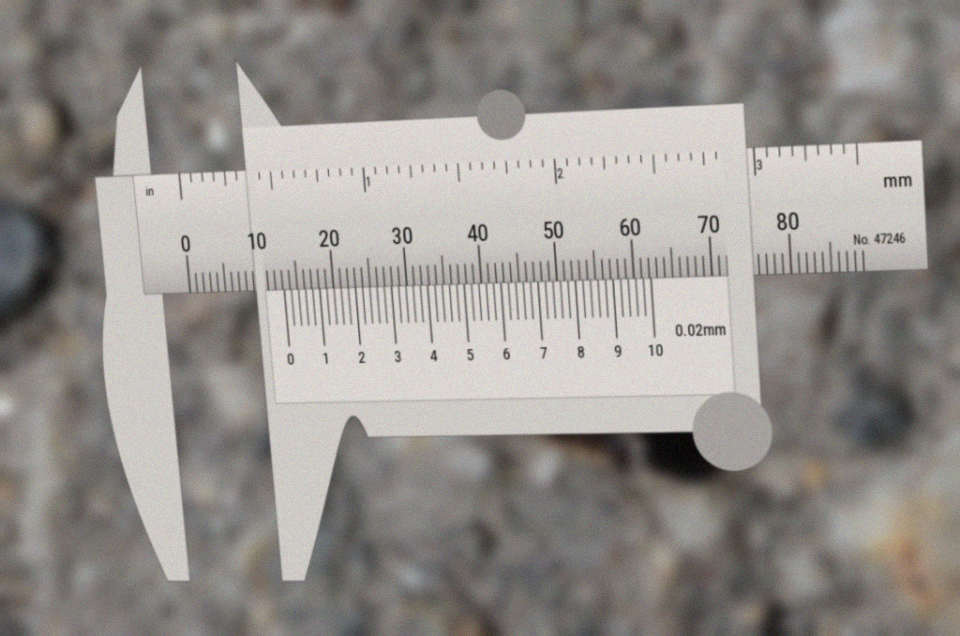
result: 13.2; mm
